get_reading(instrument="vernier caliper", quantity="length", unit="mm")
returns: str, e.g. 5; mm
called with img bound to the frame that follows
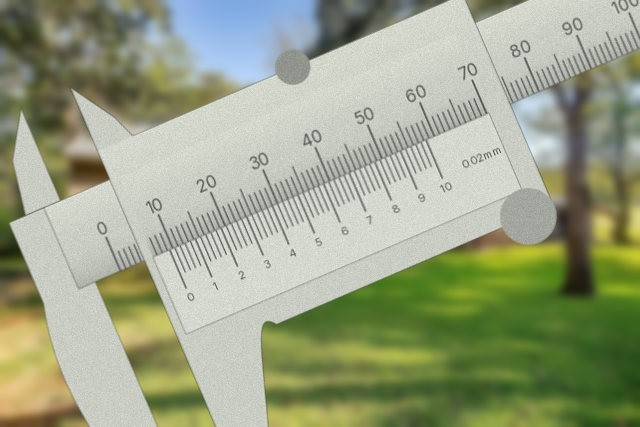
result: 9.4; mm
